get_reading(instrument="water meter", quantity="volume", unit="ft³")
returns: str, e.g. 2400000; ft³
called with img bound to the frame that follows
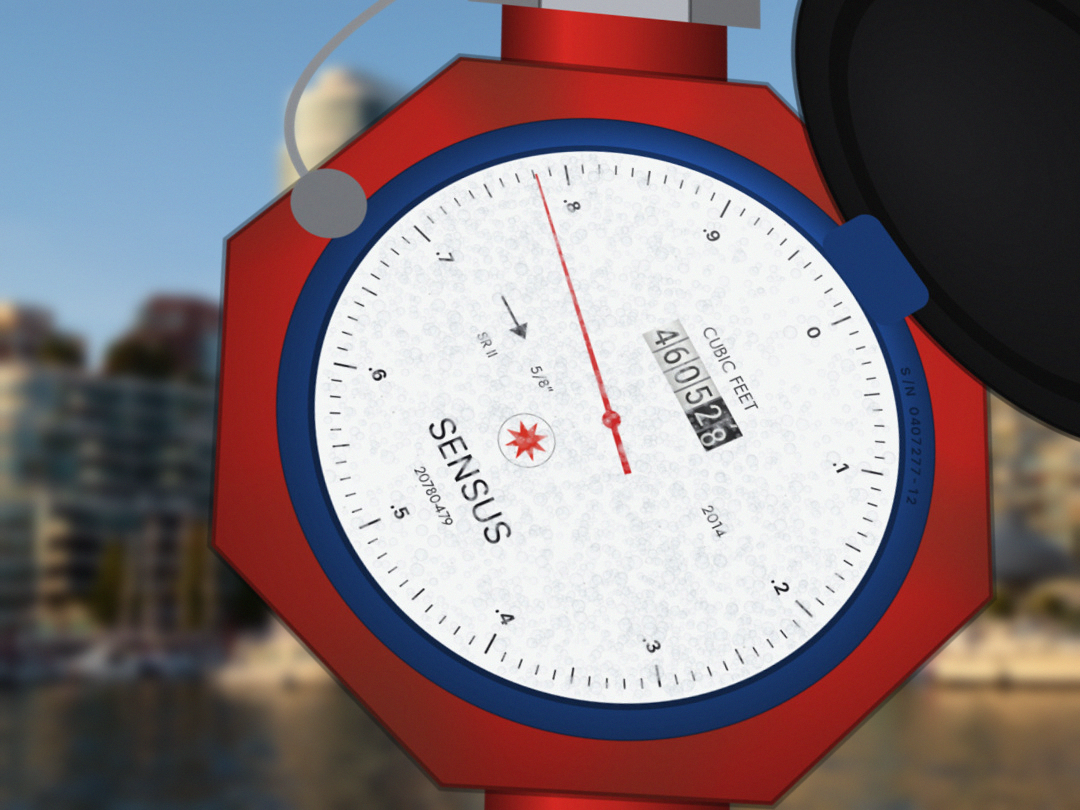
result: 460527.78; ft³
